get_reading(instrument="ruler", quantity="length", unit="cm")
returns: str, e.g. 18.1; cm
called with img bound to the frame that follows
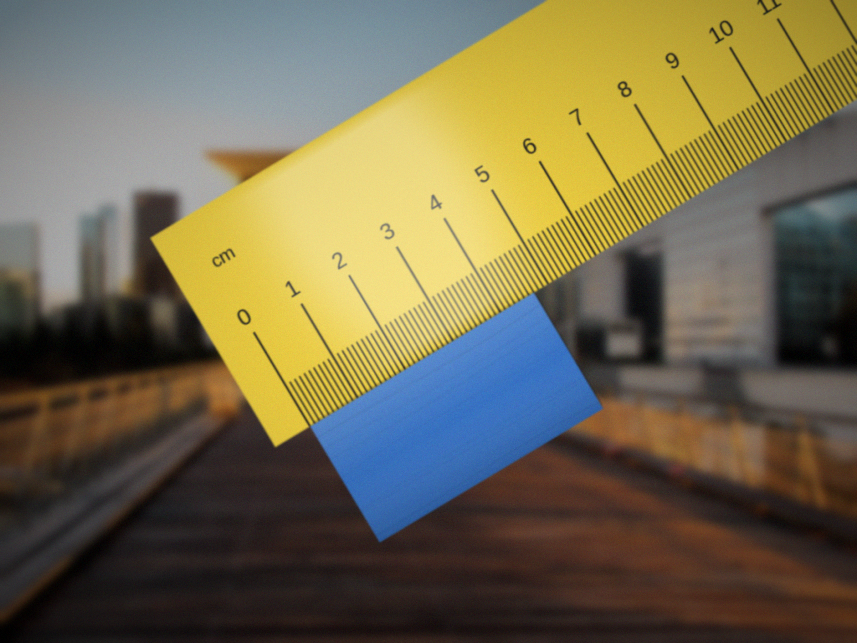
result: 4.7; cm
